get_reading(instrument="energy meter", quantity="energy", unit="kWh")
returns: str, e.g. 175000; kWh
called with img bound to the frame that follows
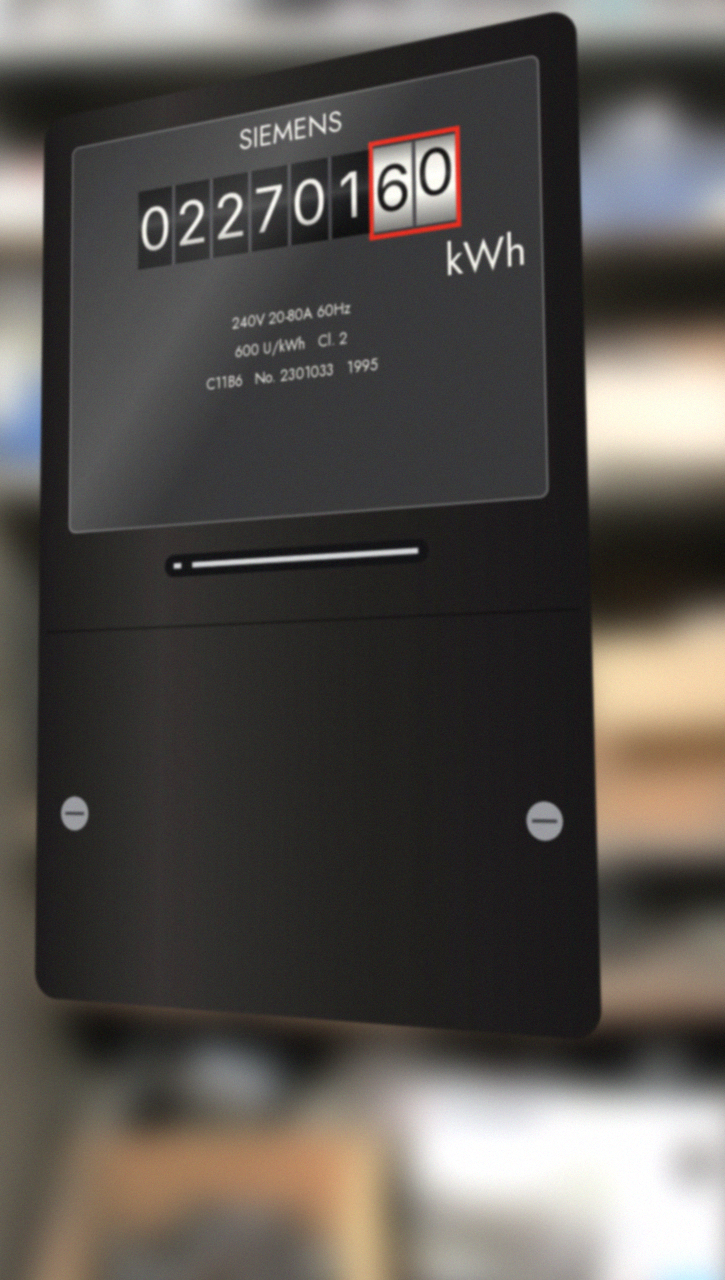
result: 22701.60; kWh
